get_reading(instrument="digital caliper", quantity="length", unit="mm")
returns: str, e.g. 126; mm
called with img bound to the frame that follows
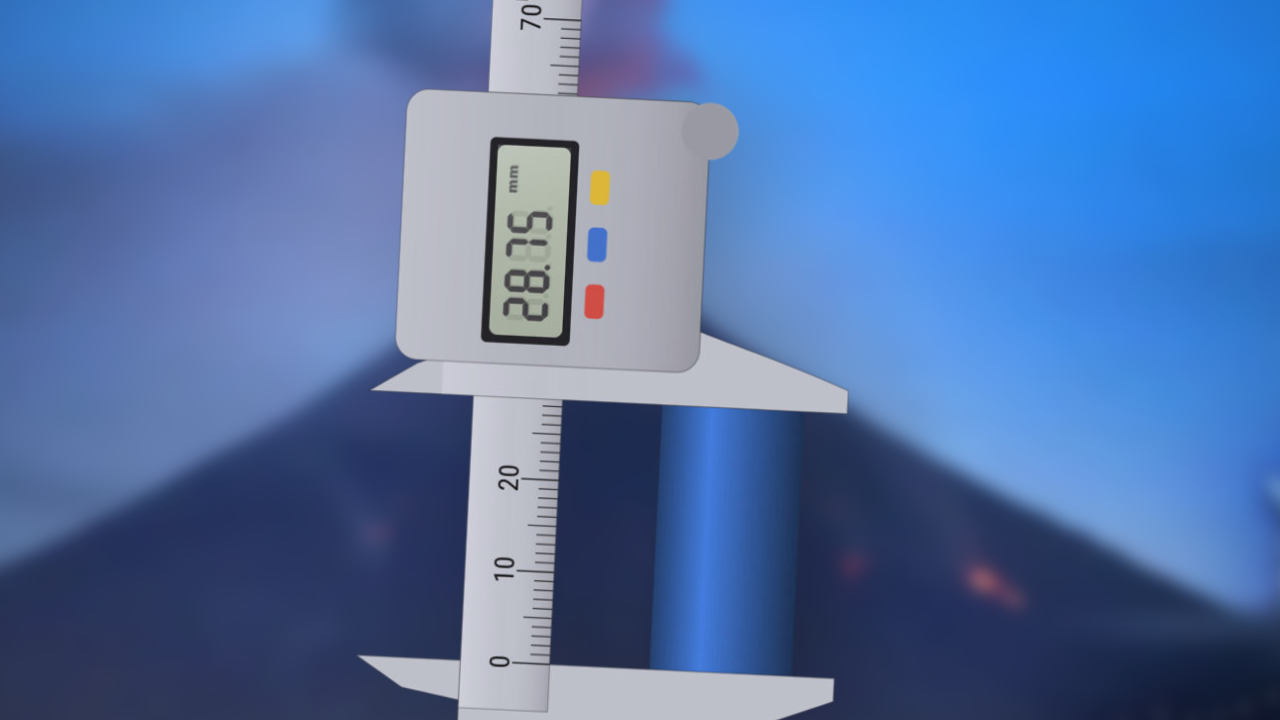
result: 28.75; mm
